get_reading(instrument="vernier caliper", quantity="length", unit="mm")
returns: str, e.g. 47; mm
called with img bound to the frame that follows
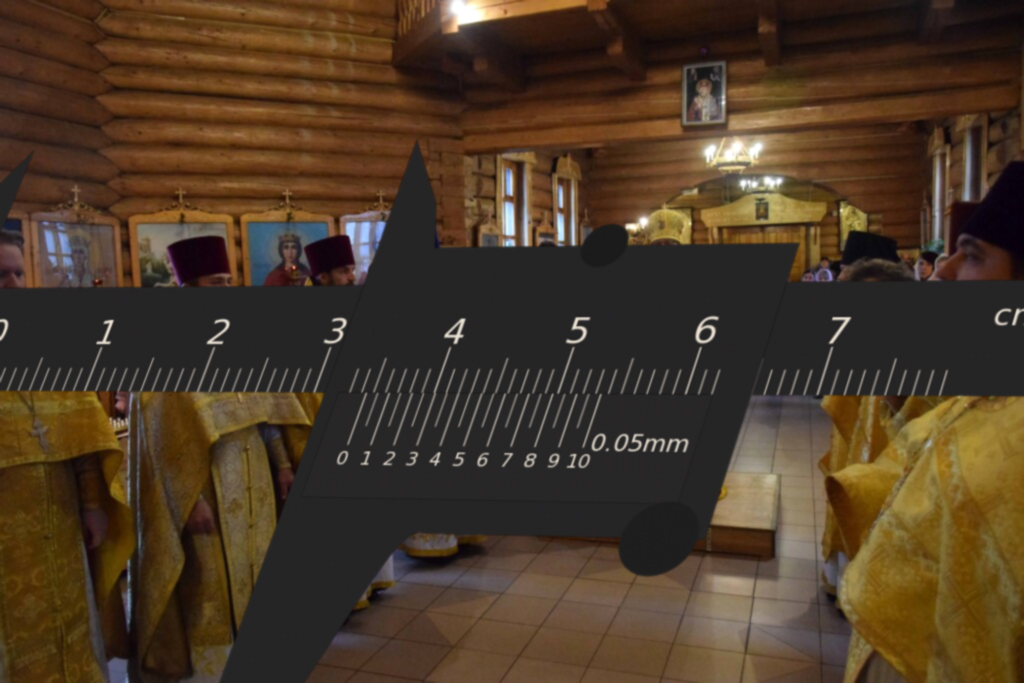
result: 34.4; mm
